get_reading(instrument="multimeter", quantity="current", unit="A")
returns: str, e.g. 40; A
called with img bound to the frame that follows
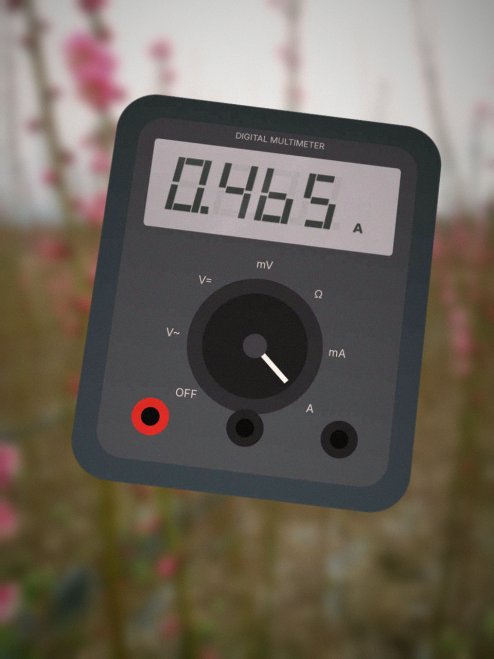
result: 0.465; A
